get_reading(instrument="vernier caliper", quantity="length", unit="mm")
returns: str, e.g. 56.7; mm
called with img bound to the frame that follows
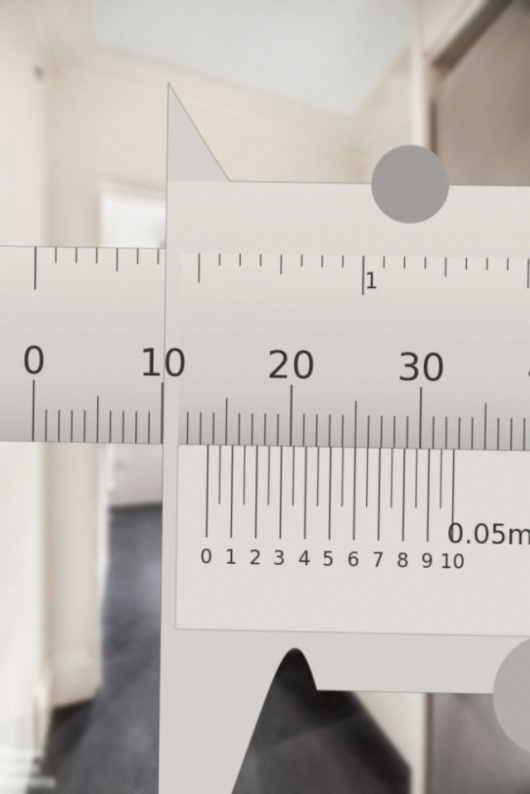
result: 13.6; mm
